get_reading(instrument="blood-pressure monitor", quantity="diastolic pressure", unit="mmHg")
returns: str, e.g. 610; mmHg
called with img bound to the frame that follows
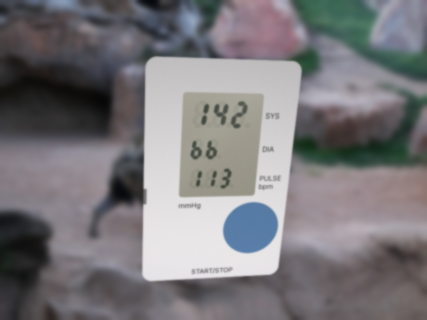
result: 66; mmHg
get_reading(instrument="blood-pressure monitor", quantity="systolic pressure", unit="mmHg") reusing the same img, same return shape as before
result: 142; mmHg
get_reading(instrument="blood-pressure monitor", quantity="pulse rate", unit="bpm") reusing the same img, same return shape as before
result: 113; bpm
